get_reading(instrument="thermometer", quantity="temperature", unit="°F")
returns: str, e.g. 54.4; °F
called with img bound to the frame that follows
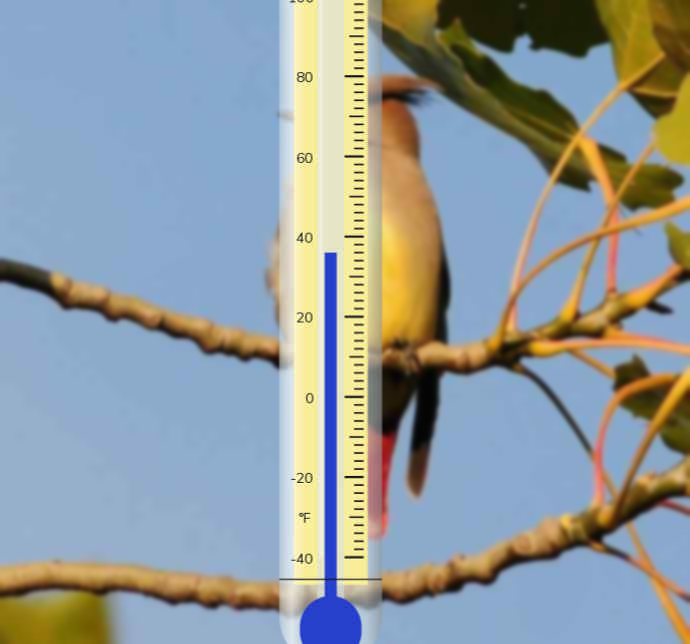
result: 36; °F
